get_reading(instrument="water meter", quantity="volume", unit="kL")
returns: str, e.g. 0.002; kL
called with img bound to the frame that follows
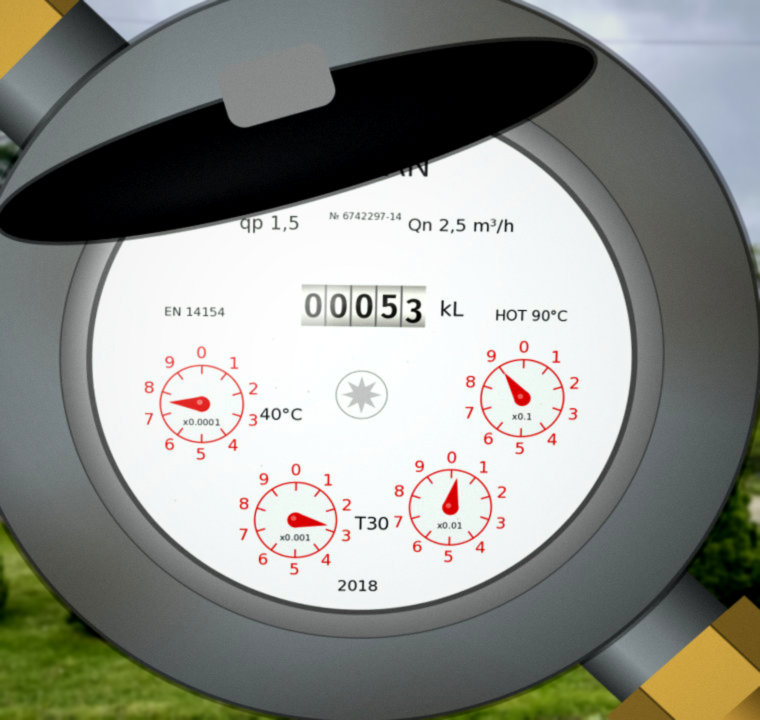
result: 52.9027; kL
